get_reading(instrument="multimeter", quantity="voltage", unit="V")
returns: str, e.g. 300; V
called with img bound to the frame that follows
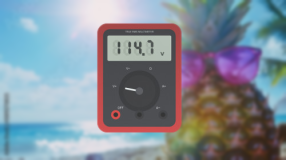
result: 114.7; V
